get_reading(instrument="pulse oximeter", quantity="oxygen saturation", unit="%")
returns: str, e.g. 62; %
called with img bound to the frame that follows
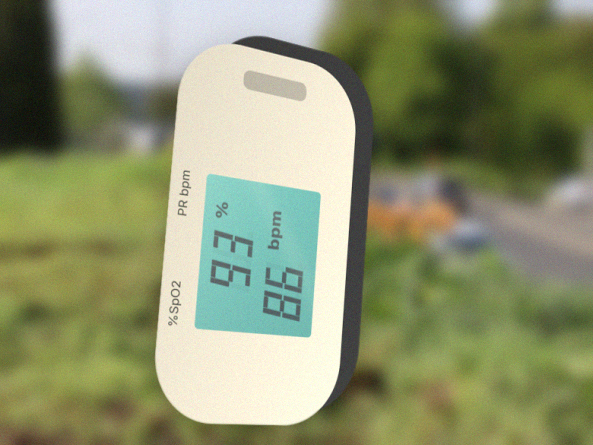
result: 93; %
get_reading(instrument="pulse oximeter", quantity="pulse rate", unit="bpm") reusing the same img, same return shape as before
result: 86; bpm
